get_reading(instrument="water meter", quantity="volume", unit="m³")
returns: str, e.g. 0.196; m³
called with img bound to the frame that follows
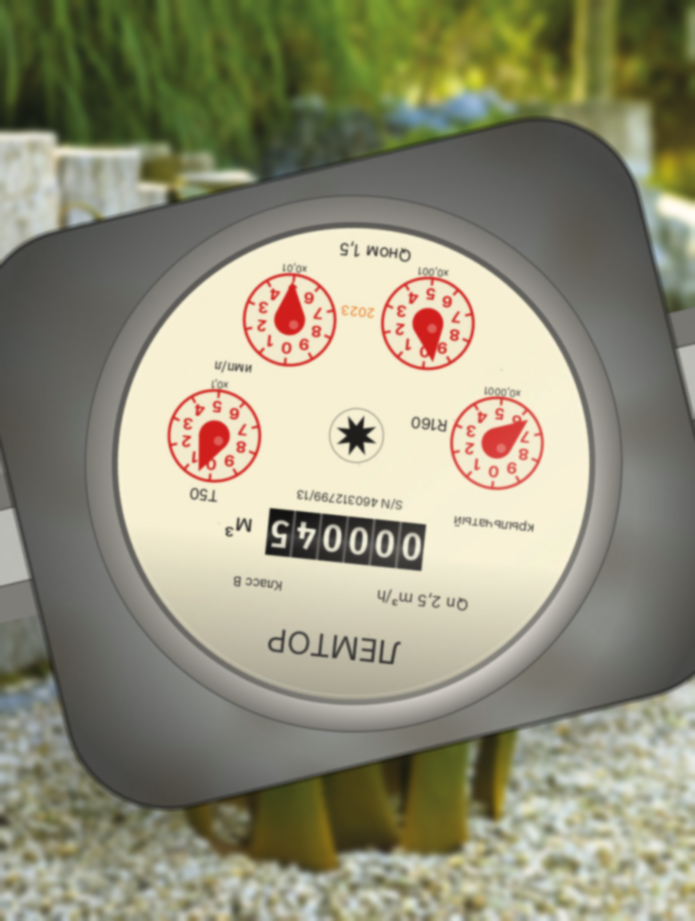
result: 45.0496; m³
